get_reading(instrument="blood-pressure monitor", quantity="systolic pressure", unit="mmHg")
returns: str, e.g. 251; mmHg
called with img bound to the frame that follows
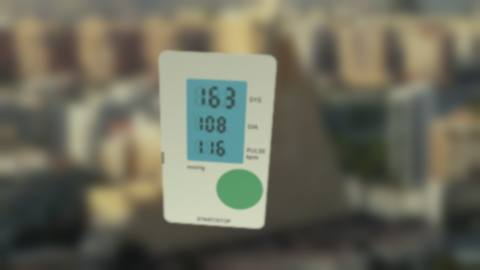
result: 163; mmHg
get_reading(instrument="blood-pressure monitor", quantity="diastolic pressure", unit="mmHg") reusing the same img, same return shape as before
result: 108; mmHg
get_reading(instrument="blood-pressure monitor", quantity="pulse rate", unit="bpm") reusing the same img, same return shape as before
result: 116; bpm
